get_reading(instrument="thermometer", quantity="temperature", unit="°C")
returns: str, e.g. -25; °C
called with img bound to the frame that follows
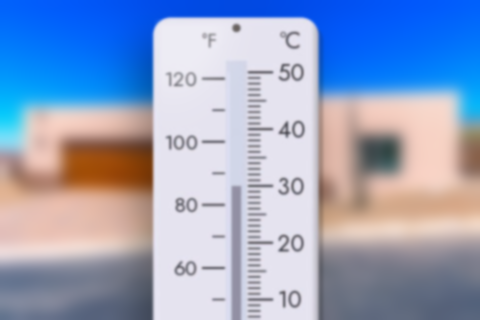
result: 30; °C
